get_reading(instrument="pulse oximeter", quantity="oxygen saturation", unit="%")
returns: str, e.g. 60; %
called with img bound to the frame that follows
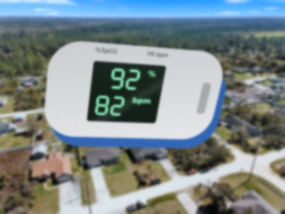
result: 92; %
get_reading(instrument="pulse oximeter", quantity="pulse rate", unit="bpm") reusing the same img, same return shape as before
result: 82; bpm
